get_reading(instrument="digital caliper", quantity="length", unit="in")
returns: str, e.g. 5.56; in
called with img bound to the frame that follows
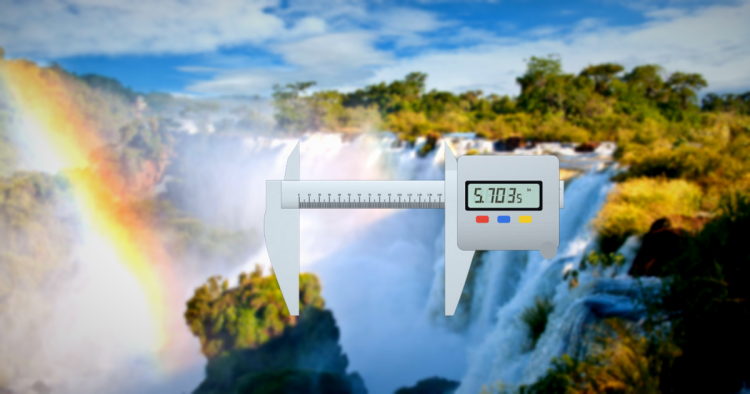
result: 5.7035; in
